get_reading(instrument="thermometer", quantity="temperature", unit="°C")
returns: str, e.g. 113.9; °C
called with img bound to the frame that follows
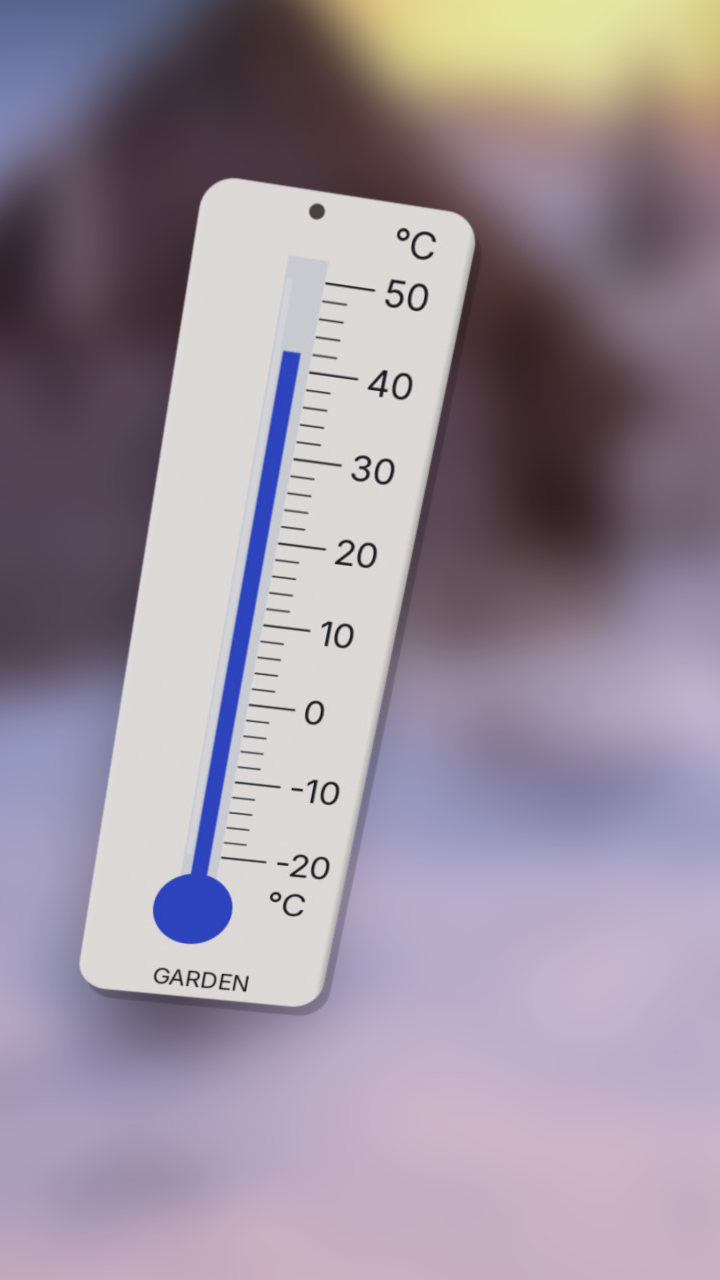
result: 42; °C
